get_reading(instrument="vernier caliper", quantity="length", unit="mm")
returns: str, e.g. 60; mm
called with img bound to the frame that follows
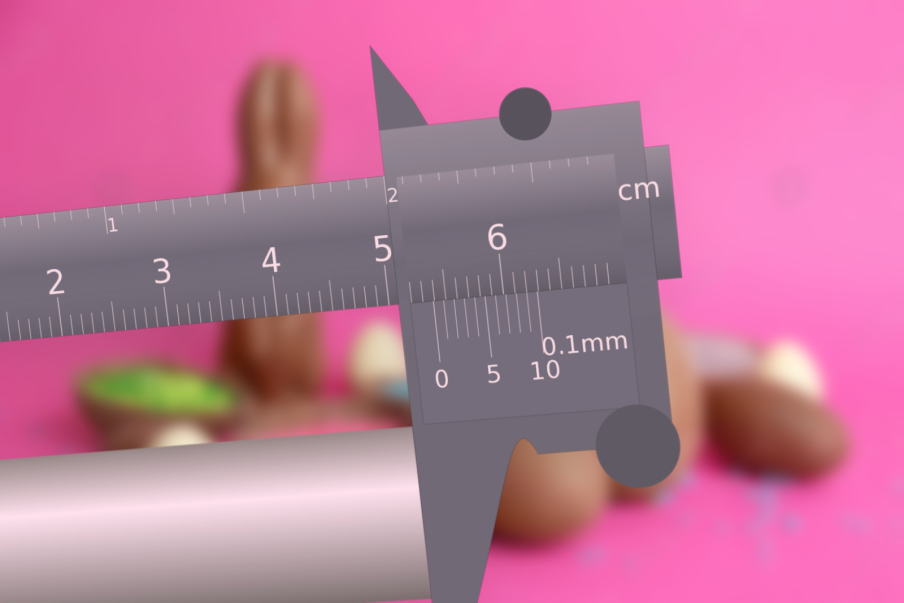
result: 53.9; mm
